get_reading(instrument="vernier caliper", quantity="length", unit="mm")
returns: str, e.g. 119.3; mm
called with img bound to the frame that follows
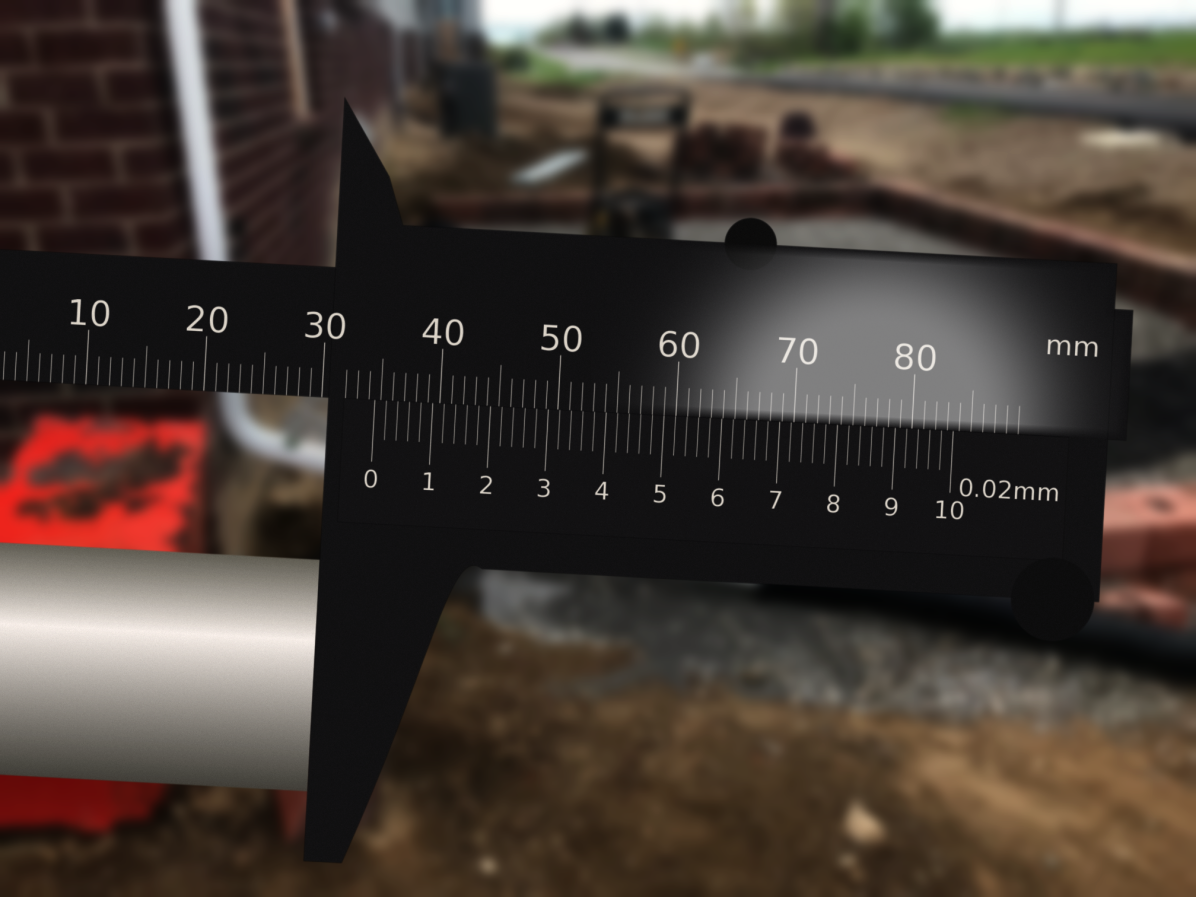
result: 34.5; mm
